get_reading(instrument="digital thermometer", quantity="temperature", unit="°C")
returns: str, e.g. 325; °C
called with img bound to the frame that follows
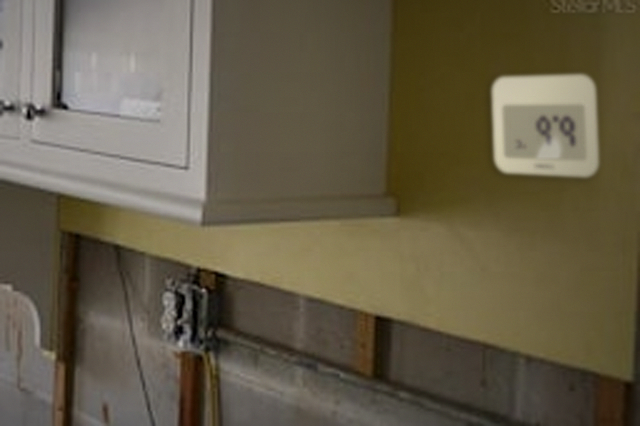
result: 6.6; °C
